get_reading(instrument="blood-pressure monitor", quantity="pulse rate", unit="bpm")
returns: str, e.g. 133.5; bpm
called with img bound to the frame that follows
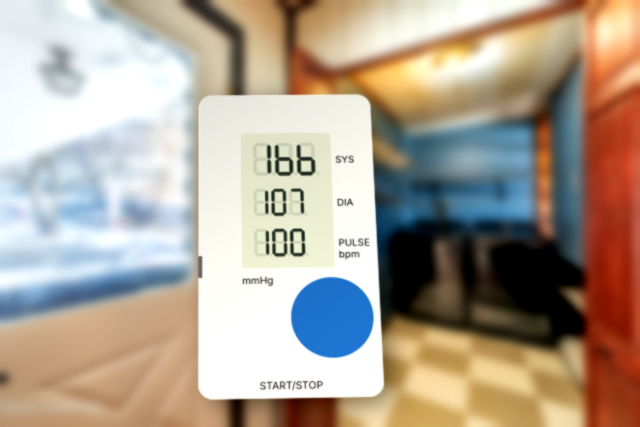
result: 100; bpm
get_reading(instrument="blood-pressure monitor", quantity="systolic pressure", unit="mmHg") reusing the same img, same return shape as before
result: 166; mmHg
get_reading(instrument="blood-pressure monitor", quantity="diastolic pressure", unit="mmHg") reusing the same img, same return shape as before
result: 107; mmHg
